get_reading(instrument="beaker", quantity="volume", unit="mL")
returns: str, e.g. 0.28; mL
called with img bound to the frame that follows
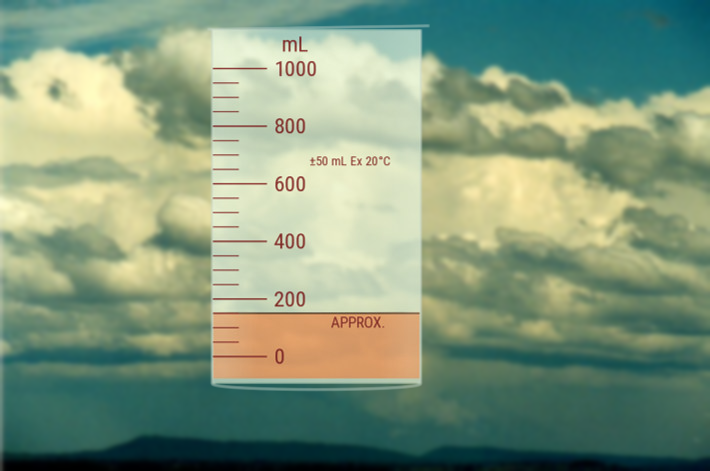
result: 150; mL
